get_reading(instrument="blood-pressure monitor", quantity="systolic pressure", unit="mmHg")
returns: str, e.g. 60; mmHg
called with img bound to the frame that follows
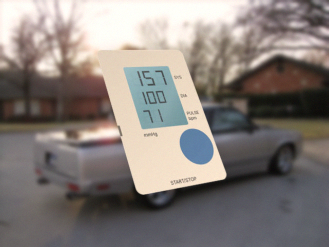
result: 157; mmHg
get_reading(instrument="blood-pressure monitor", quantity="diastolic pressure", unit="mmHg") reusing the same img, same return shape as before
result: 100; mmHg
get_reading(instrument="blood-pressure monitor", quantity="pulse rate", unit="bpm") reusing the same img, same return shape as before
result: 71; bpm
